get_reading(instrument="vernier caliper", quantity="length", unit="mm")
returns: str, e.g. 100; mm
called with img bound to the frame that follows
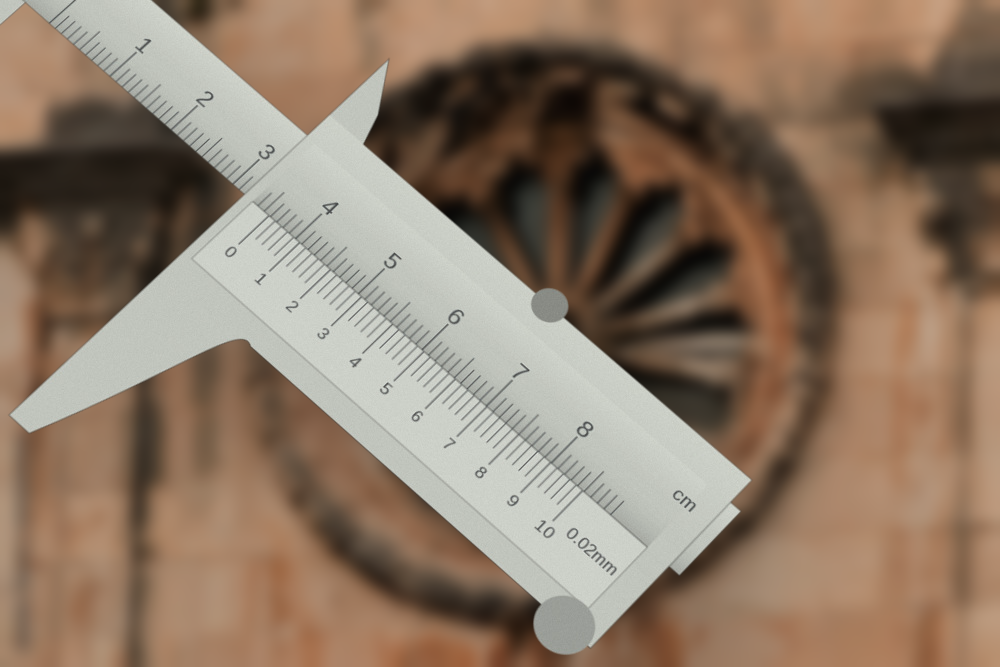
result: 35.8; mm
